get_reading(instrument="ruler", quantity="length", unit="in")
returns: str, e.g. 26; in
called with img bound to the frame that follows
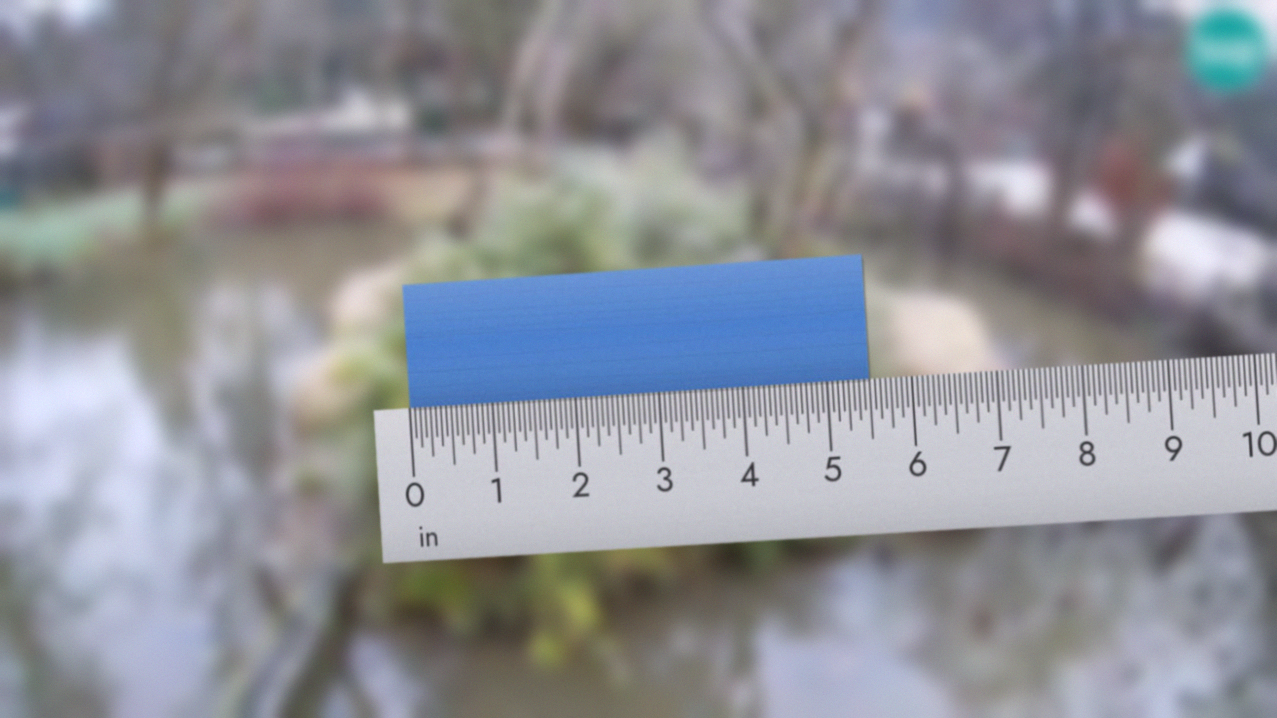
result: 5.5; in
